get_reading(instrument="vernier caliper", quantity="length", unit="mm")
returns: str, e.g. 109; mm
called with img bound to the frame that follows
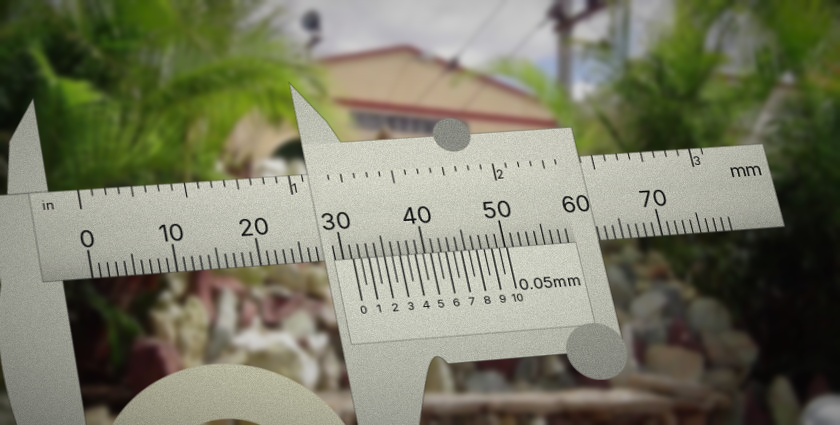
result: 31.2; mm
